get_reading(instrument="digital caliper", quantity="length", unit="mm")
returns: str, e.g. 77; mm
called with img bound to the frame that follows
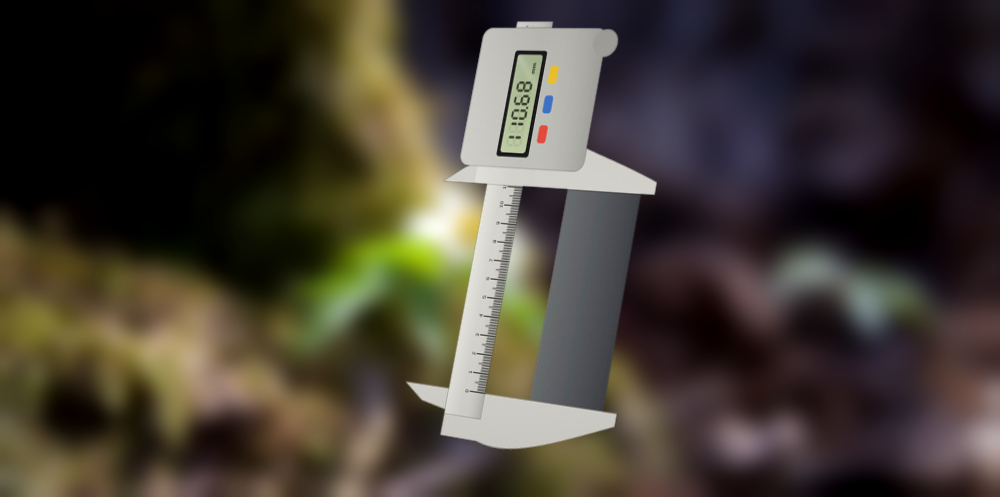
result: 110.68; mm
